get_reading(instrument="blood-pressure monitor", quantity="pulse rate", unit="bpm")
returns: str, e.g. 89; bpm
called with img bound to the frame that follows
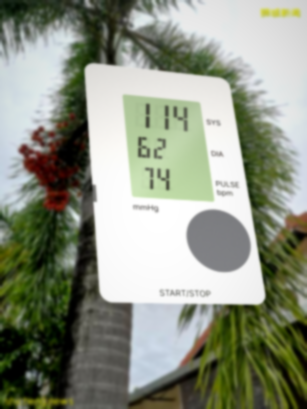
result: 74; bpm
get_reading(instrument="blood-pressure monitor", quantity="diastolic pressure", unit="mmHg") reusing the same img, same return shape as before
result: 62; mmHg
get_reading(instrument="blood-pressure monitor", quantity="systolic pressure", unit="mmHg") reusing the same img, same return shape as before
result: 114; mmHg
